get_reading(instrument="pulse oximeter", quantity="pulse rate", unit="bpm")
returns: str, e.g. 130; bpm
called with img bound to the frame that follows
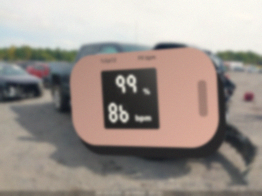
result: 86; bpm
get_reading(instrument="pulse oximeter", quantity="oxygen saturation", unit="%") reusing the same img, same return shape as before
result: 99; %
